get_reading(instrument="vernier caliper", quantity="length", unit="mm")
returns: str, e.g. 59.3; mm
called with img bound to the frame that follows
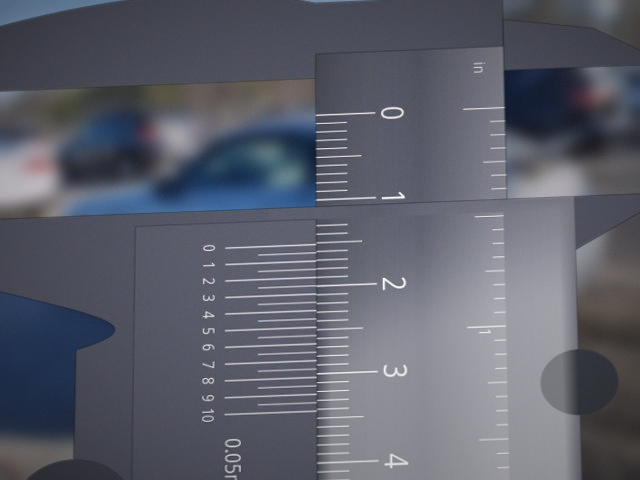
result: 15.2; mm
